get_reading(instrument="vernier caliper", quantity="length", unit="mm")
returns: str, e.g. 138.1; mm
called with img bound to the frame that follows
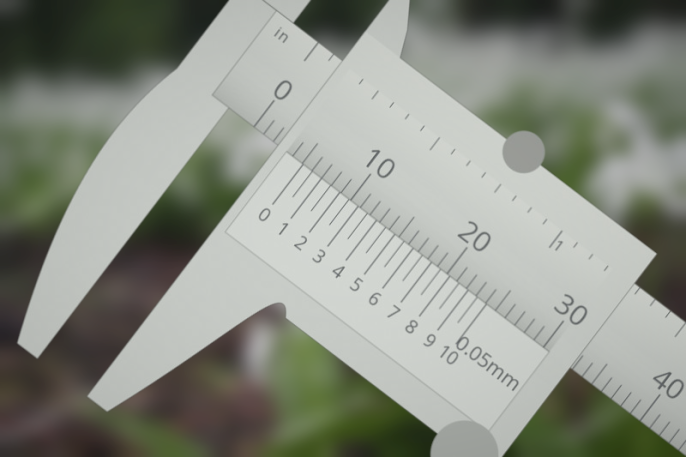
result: 5.1; mm
